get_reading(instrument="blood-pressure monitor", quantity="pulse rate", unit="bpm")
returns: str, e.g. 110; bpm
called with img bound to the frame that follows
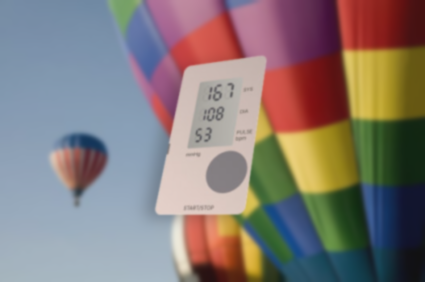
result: 53; bpm
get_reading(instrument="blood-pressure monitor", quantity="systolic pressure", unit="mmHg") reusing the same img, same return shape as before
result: 167; mmHg
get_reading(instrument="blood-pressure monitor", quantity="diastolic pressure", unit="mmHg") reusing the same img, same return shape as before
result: 108; mmHg
